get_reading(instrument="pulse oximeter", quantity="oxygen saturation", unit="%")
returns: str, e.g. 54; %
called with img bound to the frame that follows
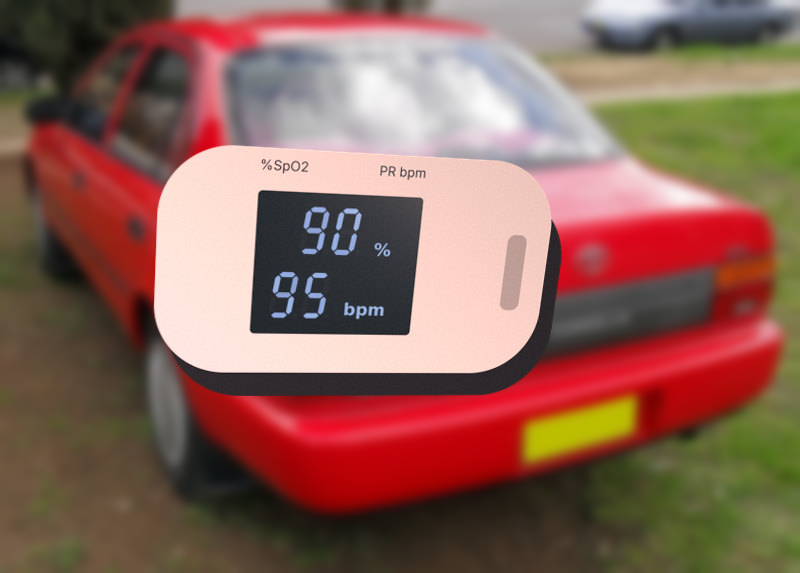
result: 90; %
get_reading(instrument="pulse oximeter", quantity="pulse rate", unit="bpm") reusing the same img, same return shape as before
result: 95; bpm
